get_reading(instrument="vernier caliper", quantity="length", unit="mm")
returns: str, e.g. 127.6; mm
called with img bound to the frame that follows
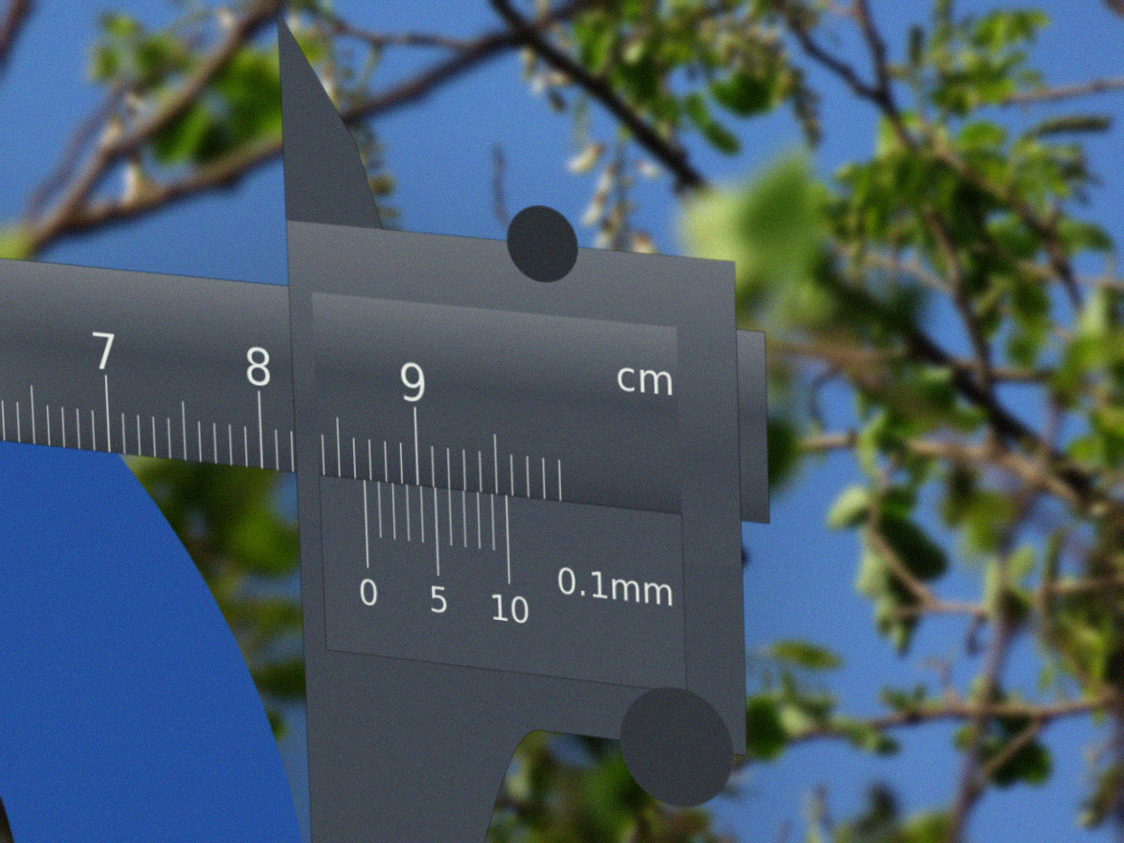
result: 86.6; mm
